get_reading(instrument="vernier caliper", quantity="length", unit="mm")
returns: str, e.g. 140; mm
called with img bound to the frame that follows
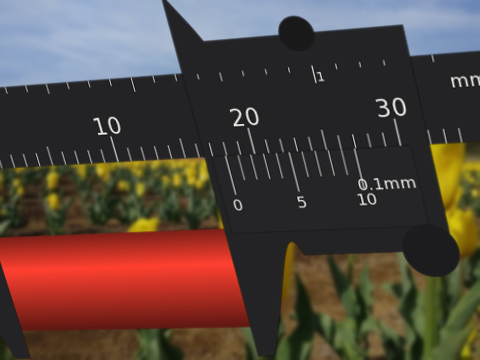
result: 17.9; mm
